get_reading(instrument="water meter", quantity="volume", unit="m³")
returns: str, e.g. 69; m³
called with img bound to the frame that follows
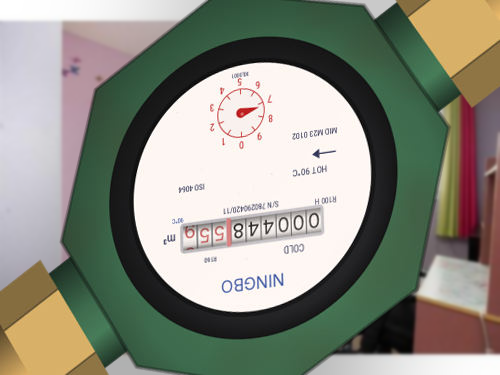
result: 448.5587; m³
